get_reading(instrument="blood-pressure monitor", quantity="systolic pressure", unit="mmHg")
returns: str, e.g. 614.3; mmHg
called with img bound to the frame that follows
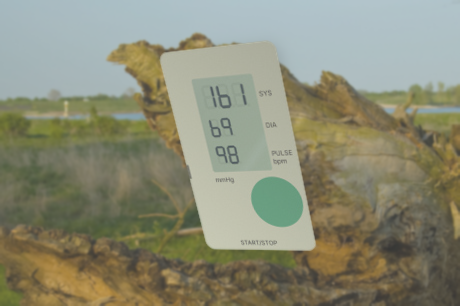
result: 161; mmHg
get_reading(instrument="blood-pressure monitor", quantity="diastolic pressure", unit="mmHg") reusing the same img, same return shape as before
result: 69; mmHg
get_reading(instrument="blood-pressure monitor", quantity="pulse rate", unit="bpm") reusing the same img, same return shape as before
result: 98; bpm
